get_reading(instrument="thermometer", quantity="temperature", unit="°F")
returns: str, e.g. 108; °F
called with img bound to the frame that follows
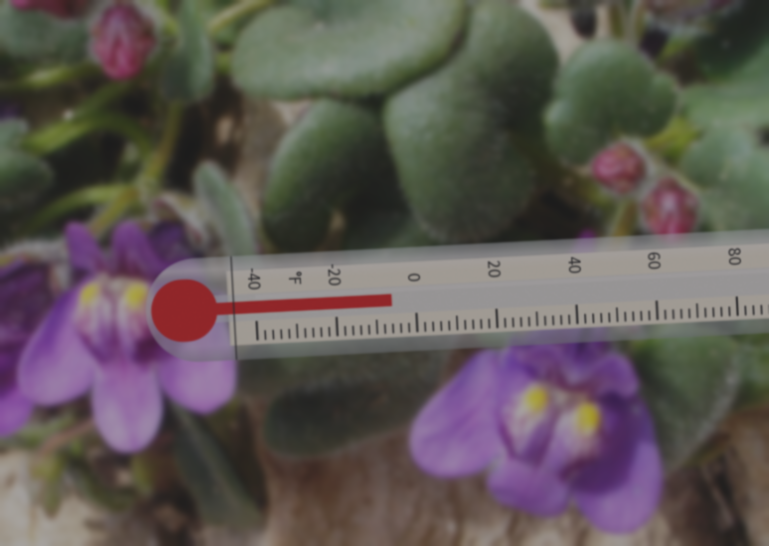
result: -6; °F
